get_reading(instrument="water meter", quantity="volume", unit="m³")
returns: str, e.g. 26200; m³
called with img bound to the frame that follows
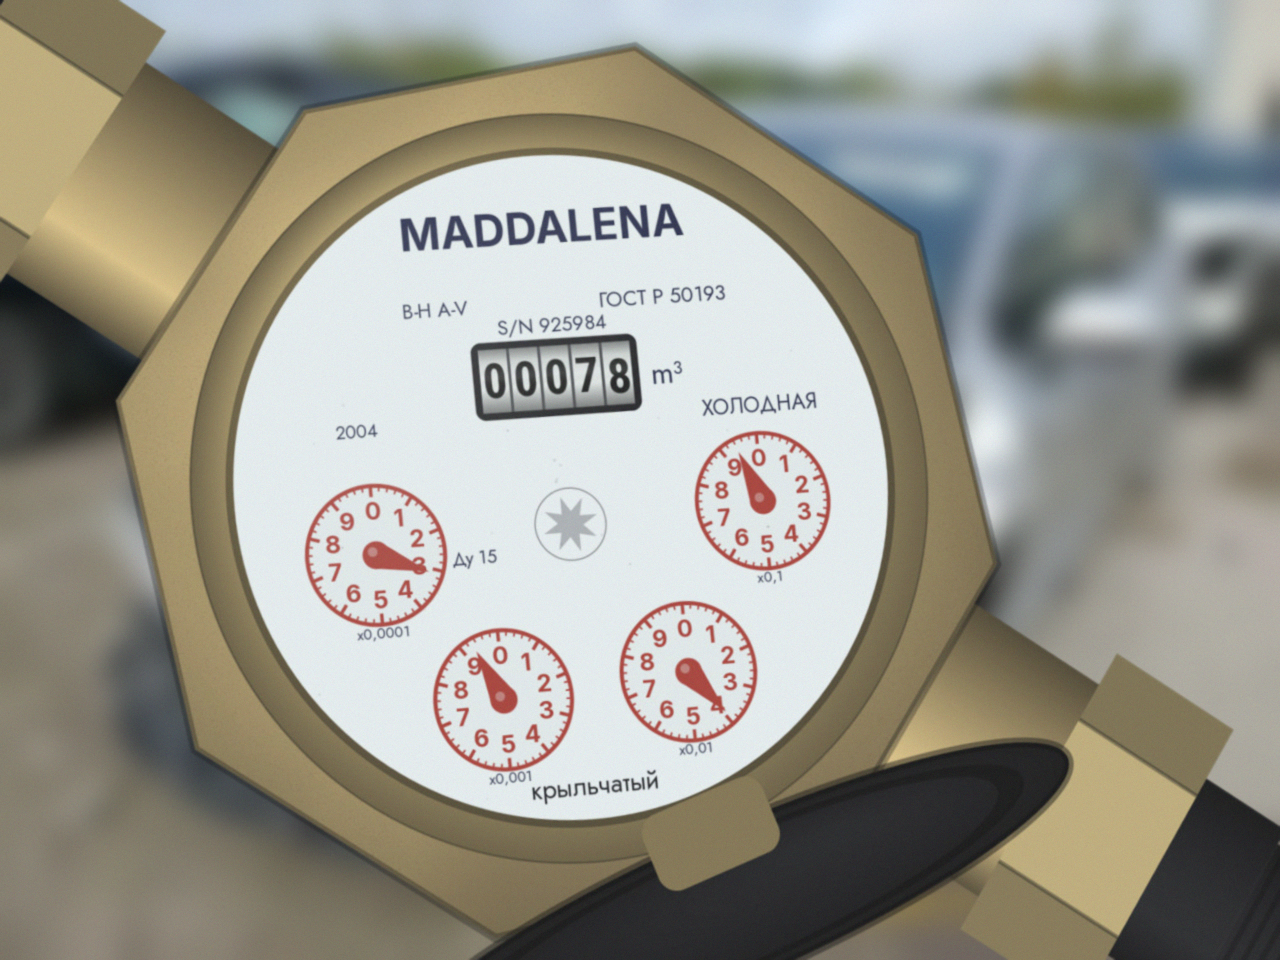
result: 77.9393; m³
